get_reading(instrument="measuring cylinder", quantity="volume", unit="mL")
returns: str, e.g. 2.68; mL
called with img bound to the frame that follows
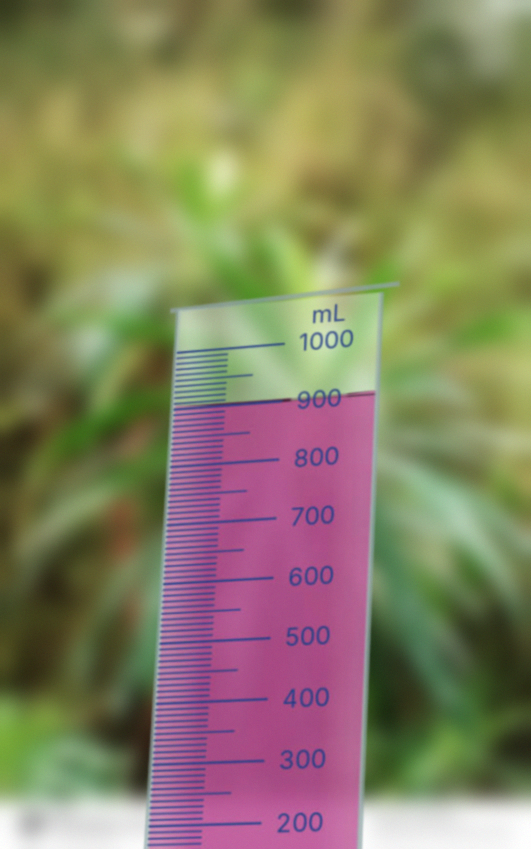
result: 900; mL
